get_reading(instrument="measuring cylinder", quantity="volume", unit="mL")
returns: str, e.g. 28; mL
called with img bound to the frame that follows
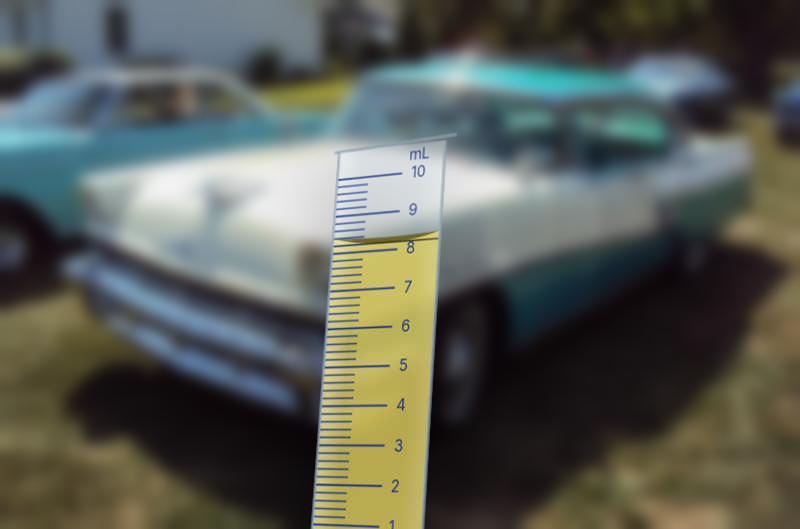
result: 8.2; mL
